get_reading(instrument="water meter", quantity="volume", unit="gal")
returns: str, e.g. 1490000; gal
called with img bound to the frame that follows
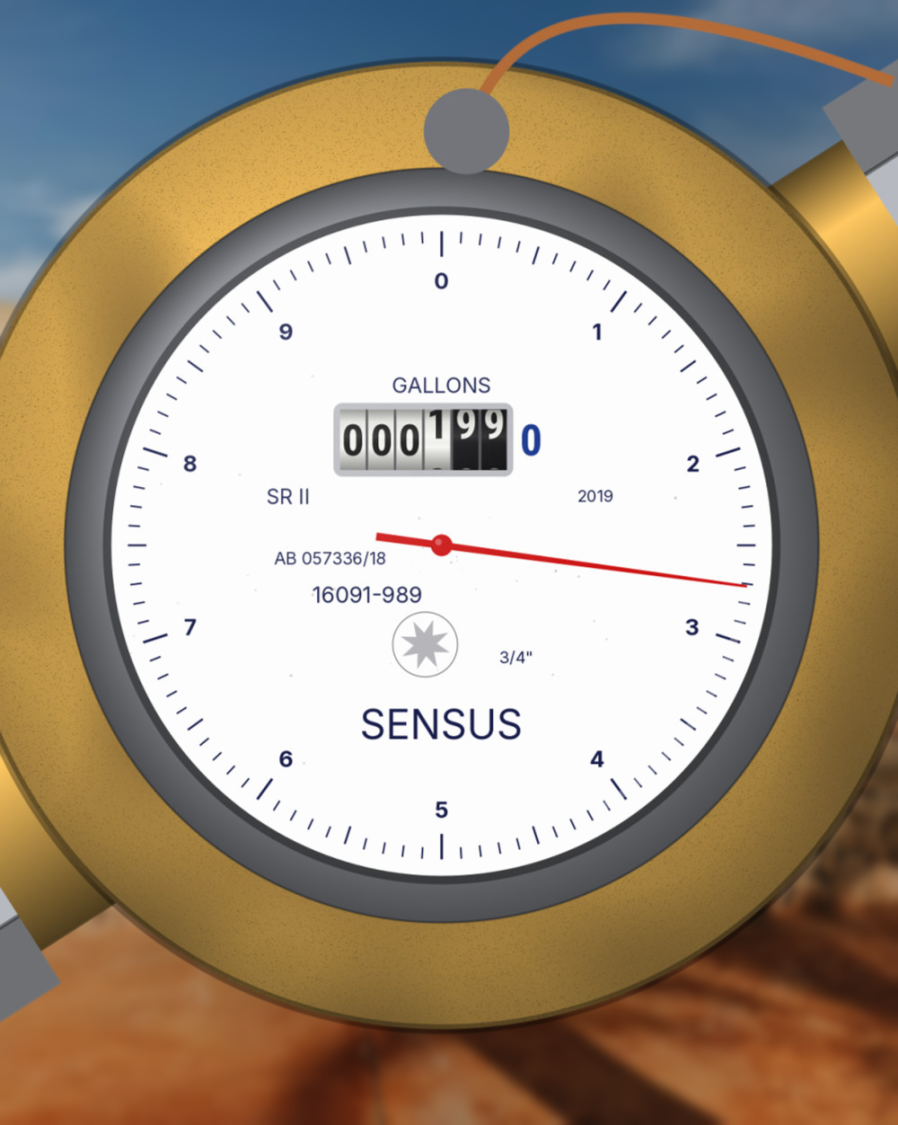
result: 1992.7; gal
